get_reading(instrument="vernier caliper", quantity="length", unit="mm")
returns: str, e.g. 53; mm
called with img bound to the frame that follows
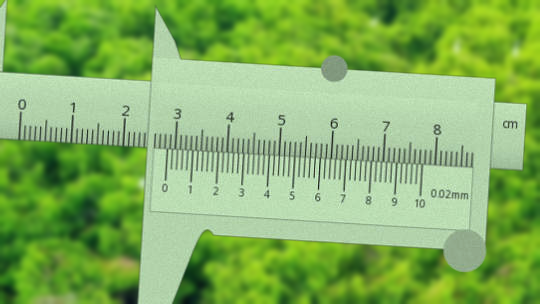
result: 28.5; mm
